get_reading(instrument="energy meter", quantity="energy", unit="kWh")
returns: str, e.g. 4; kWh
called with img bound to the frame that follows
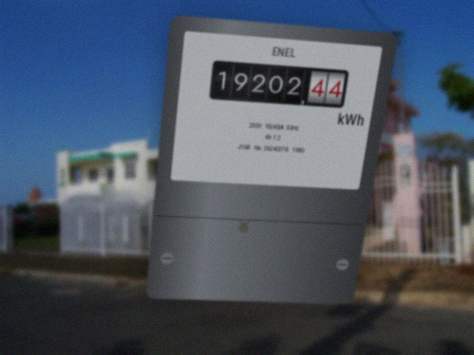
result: 19202.44; kWh
